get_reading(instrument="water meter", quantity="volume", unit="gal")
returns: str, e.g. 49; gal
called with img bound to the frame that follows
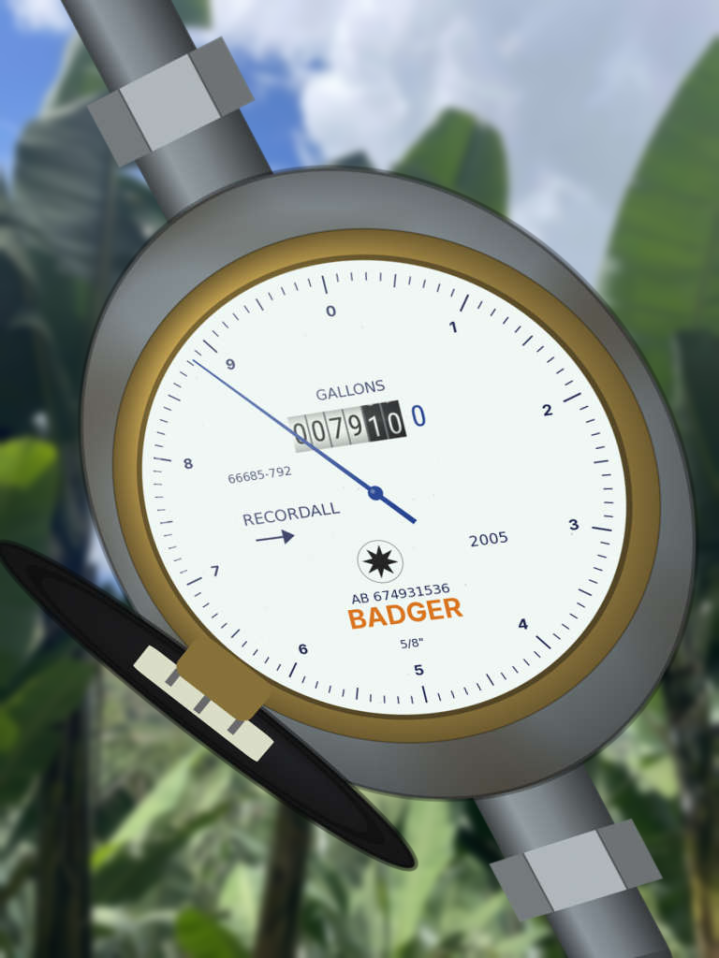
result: 79098.8; gal
